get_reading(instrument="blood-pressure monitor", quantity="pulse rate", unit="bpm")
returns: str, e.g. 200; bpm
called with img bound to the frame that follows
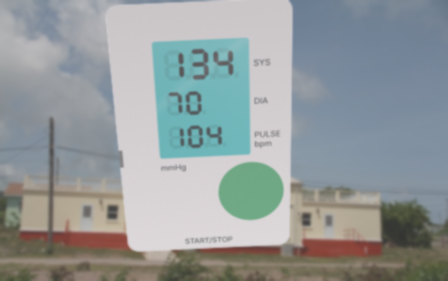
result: 104; bpm
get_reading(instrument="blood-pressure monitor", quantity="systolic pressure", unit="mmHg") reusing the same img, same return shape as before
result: 134; mmHg
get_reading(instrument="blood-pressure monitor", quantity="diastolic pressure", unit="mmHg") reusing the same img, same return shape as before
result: 70; mmHg
